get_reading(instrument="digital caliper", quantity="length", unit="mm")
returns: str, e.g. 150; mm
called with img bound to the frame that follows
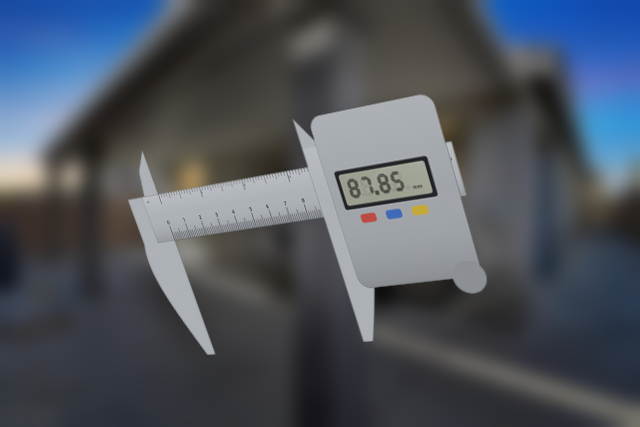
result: 87.85; mm
